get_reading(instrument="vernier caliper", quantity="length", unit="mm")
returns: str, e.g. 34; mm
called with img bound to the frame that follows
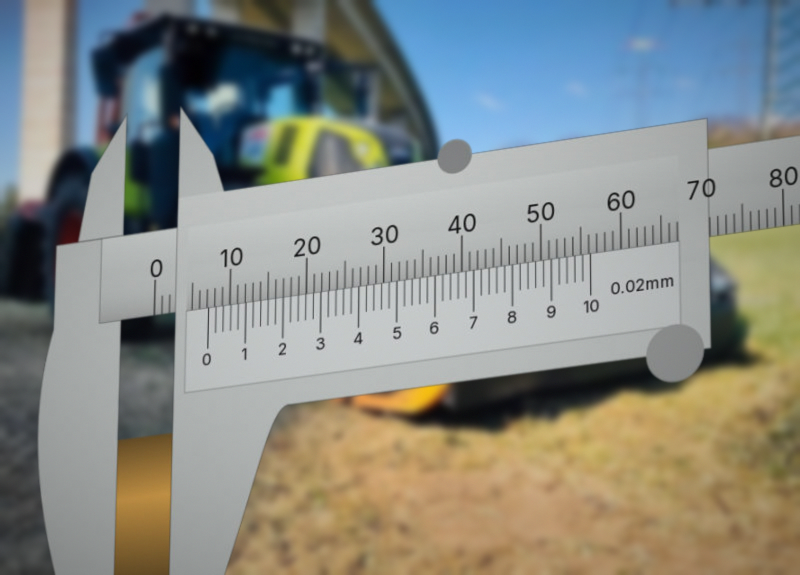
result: 7.2; mm
